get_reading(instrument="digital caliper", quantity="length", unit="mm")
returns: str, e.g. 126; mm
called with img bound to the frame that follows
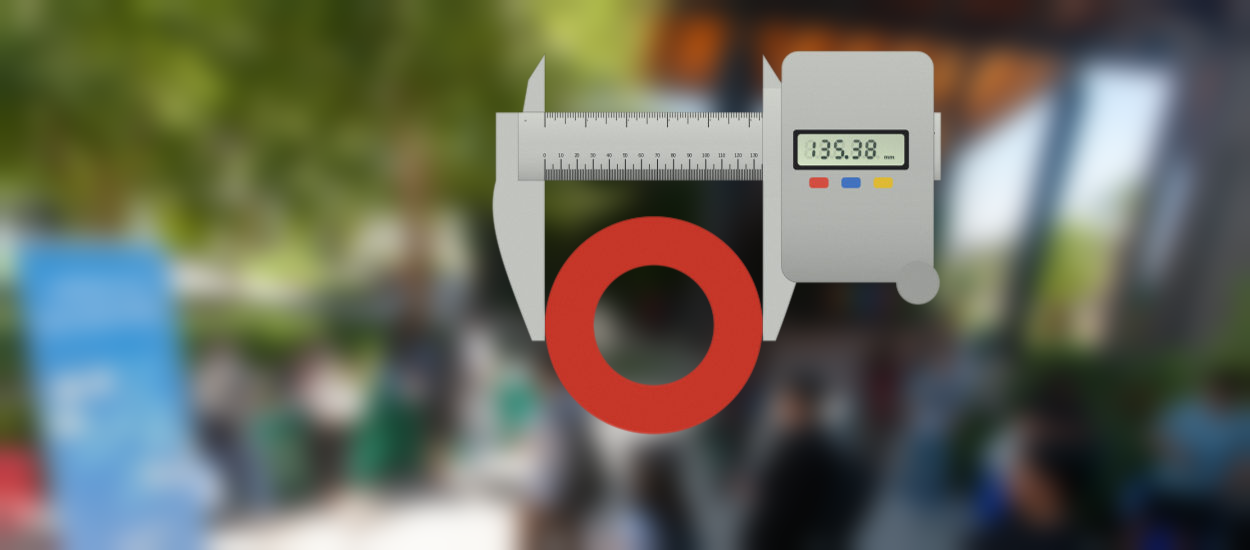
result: 135.38; mm
